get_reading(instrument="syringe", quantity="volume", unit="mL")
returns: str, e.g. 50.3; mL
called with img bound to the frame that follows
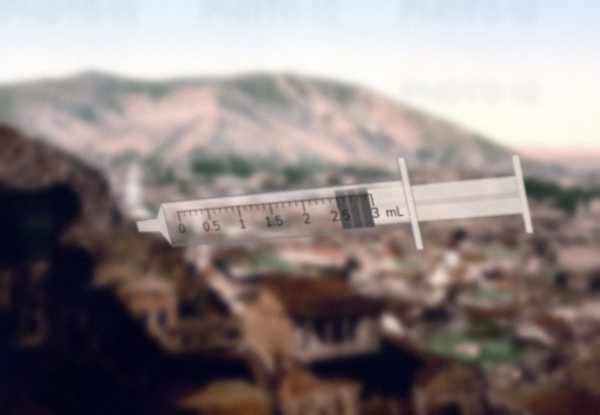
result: 2.5; mL
